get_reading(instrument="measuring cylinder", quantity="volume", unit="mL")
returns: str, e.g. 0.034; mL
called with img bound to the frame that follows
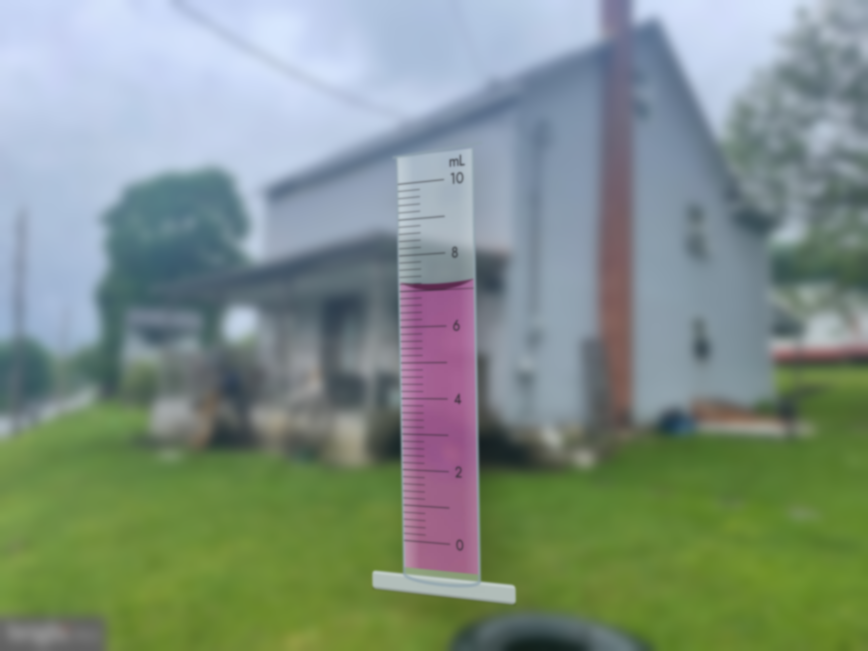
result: 7; mL
